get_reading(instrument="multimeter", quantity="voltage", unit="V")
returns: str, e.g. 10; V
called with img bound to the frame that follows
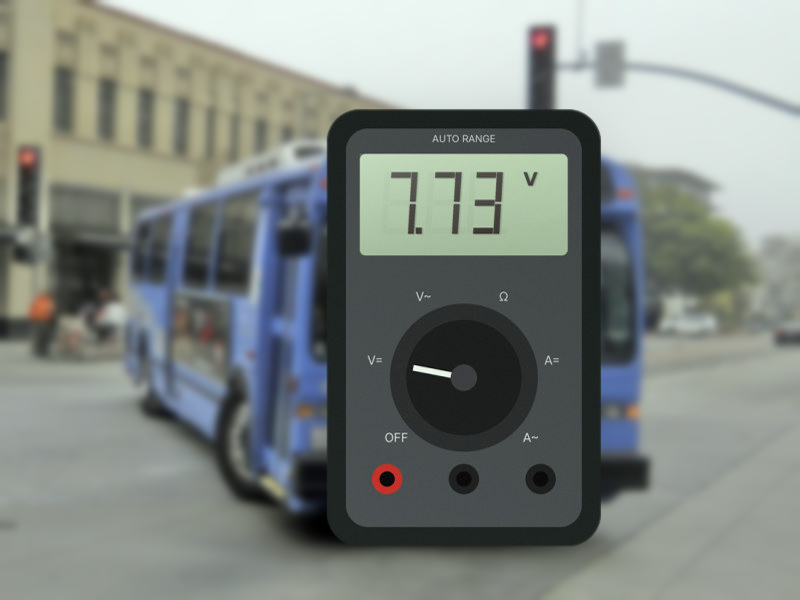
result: 7.73; V
